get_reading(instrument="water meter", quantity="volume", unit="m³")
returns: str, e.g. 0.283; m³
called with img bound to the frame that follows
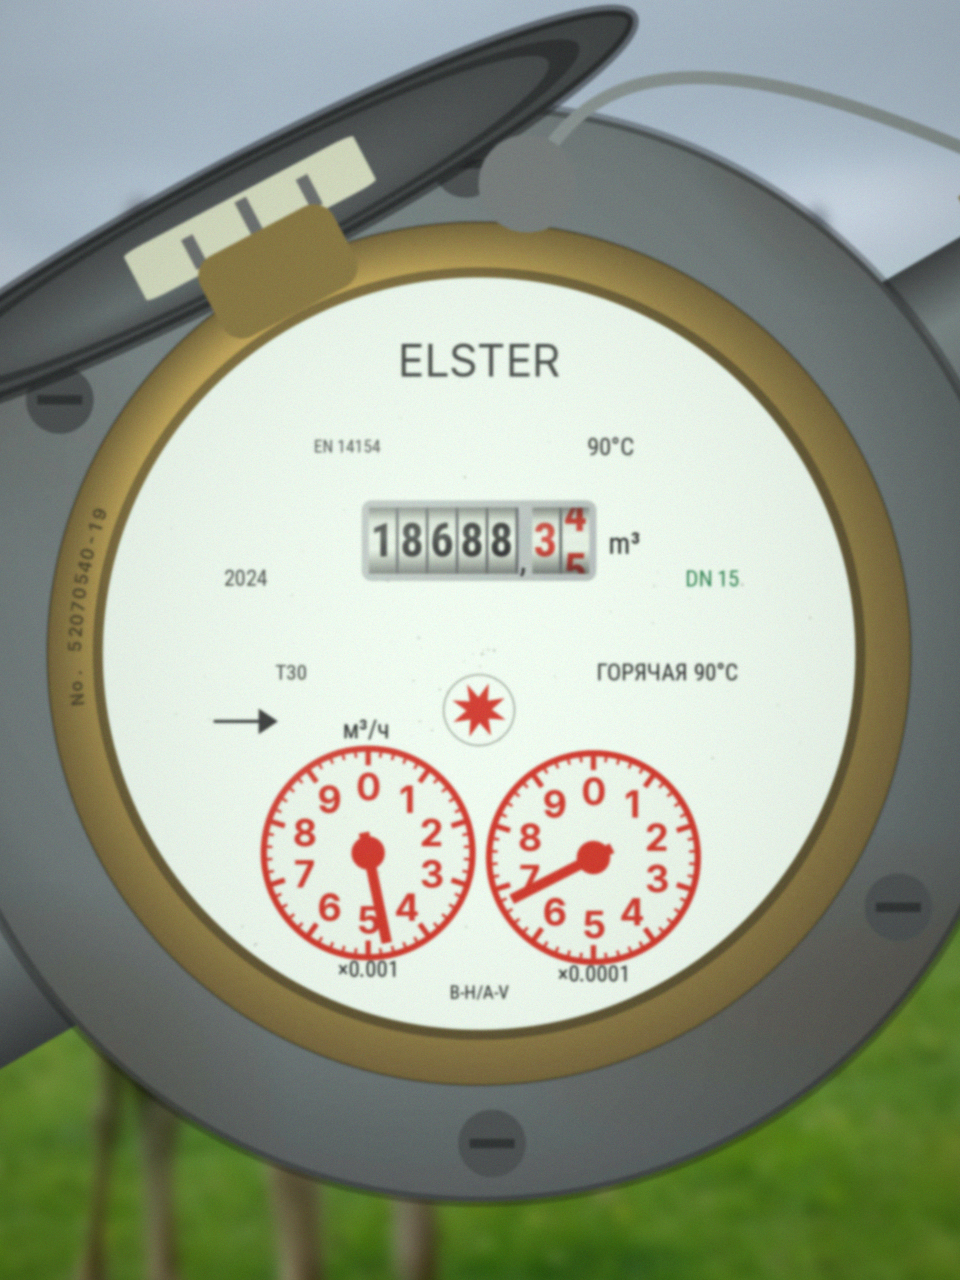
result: 18688.3446; m³
